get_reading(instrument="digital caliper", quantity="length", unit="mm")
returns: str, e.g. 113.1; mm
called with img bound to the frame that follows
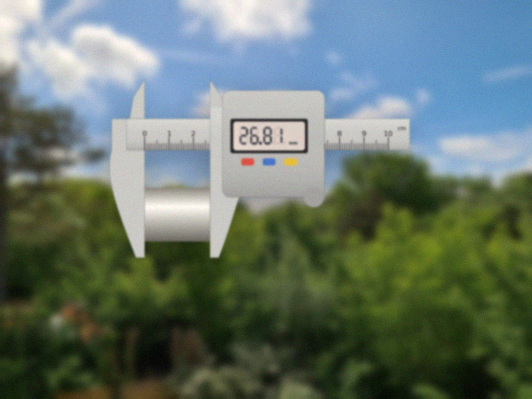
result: 26.81; mm
